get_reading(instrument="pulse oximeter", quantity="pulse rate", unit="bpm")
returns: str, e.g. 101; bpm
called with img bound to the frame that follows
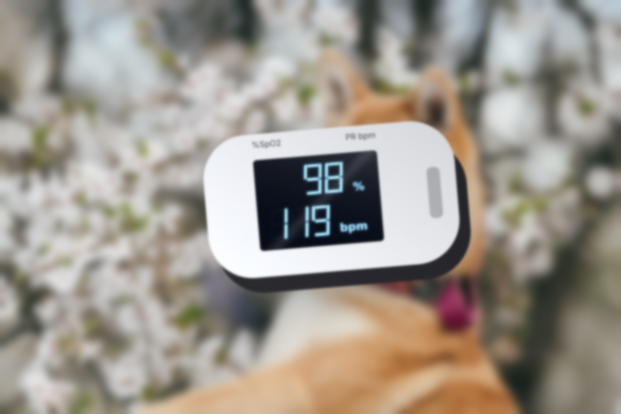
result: 119; bpm
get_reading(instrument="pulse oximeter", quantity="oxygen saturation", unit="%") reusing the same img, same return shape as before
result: 98; %
